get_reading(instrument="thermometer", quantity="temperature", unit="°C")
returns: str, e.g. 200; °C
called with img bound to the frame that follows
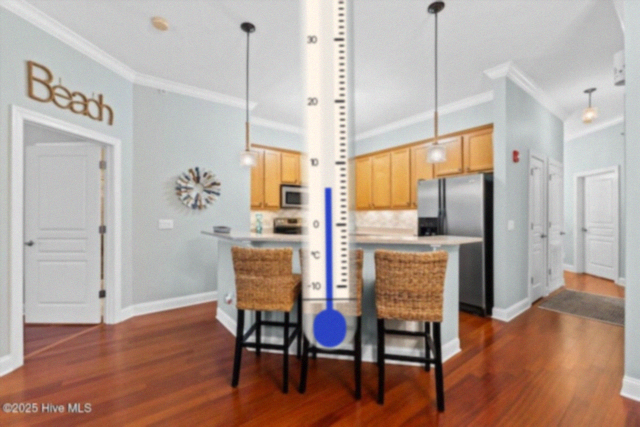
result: 6; °C
